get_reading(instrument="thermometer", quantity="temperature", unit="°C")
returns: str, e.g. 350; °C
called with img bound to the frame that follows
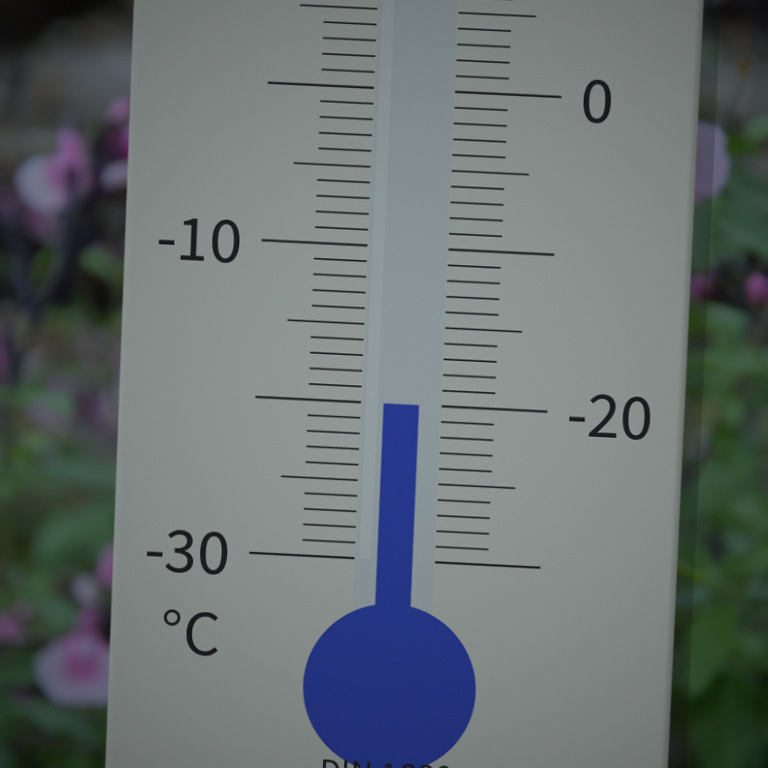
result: -20; °C
